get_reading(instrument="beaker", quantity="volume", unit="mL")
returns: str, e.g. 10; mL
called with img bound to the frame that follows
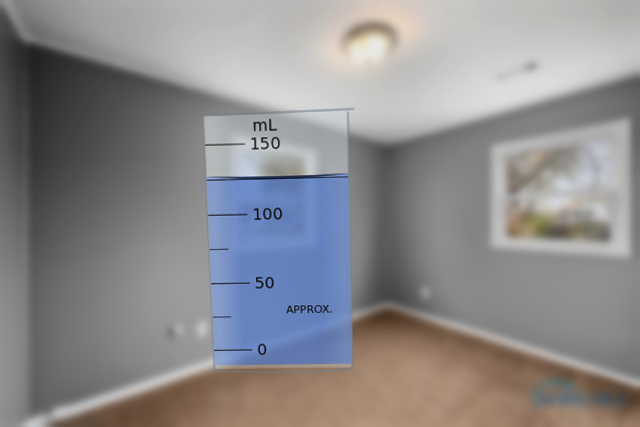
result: 125; mL
